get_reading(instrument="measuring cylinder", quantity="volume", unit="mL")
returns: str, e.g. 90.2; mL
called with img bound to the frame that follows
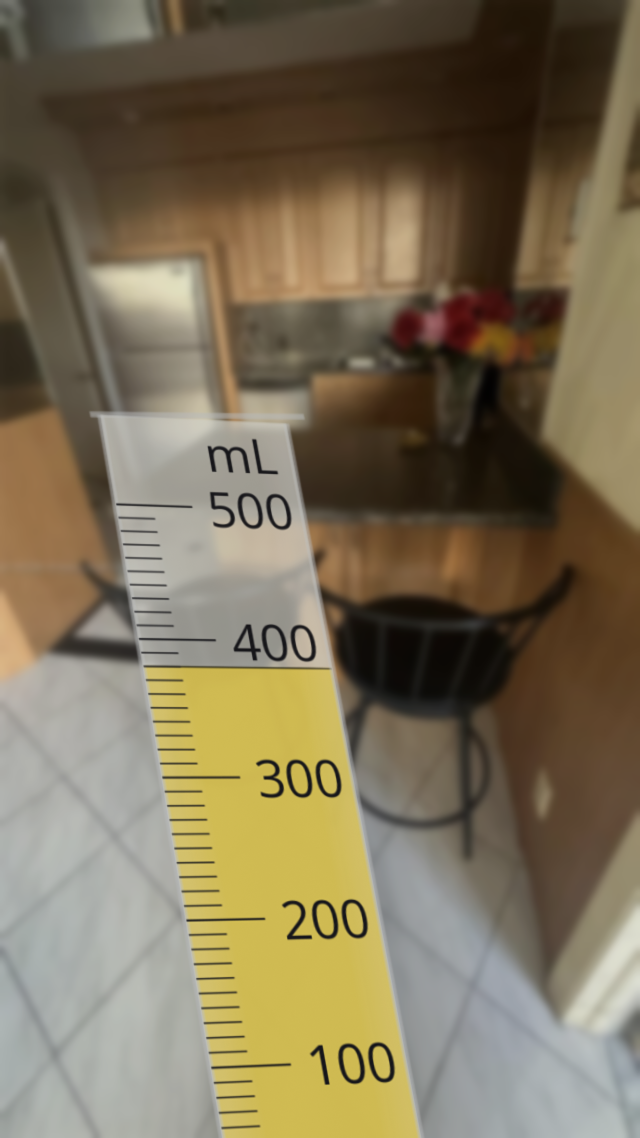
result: 380; mL
